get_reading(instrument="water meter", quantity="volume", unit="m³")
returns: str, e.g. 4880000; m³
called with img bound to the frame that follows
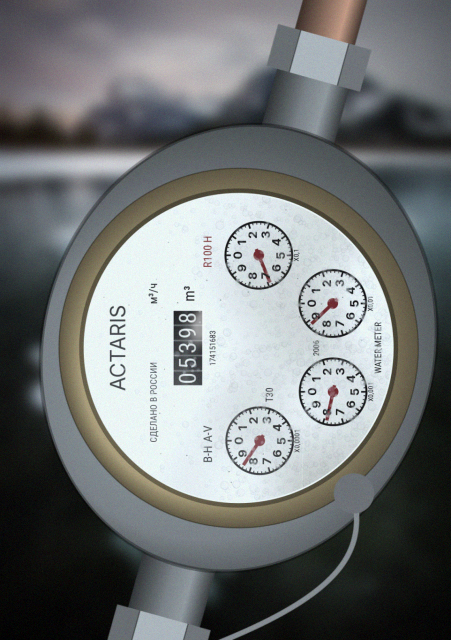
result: 5398.6878; m³
